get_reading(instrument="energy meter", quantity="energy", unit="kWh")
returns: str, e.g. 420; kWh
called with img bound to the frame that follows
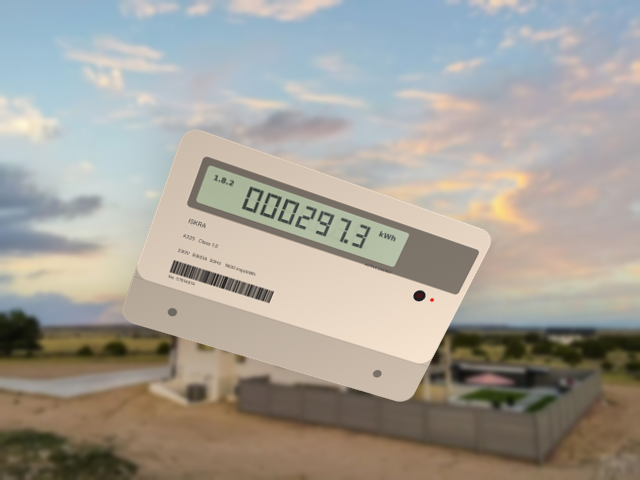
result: 297.3; kWh
